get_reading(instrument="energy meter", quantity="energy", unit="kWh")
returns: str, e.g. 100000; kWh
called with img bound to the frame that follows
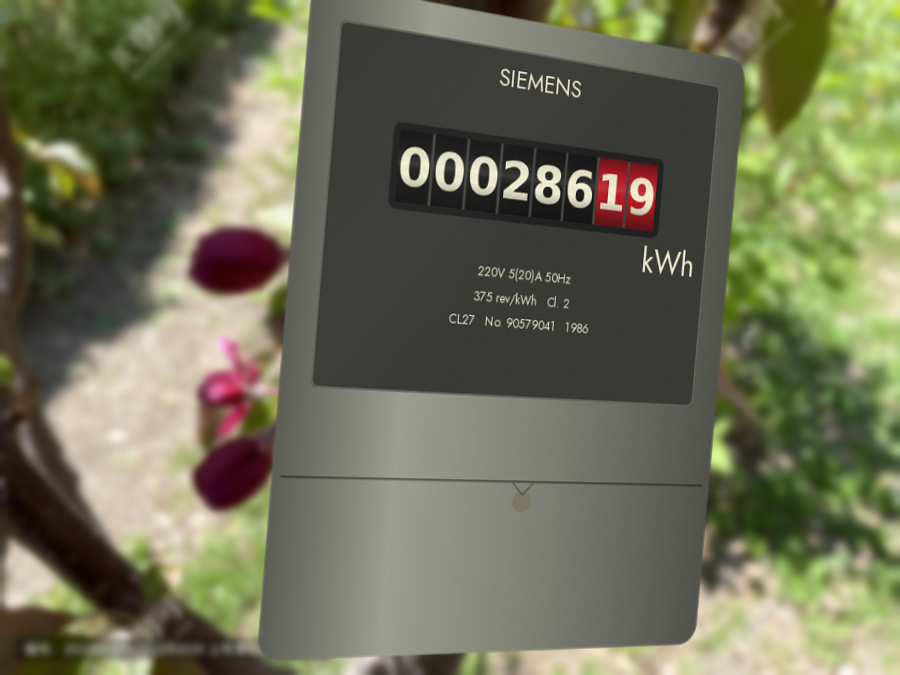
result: 286.19; kWh
